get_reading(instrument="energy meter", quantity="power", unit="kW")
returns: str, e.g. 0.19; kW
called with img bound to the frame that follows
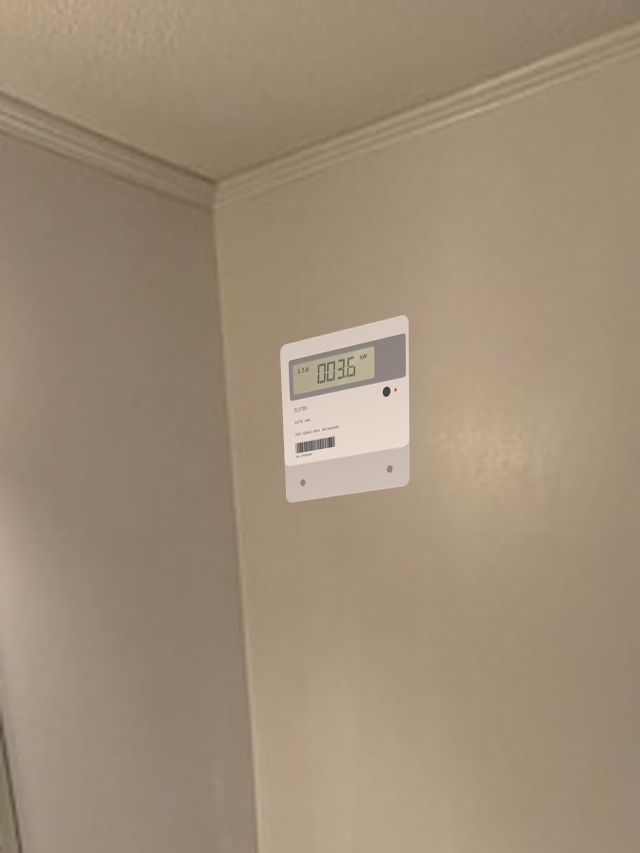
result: 3.6; kW
